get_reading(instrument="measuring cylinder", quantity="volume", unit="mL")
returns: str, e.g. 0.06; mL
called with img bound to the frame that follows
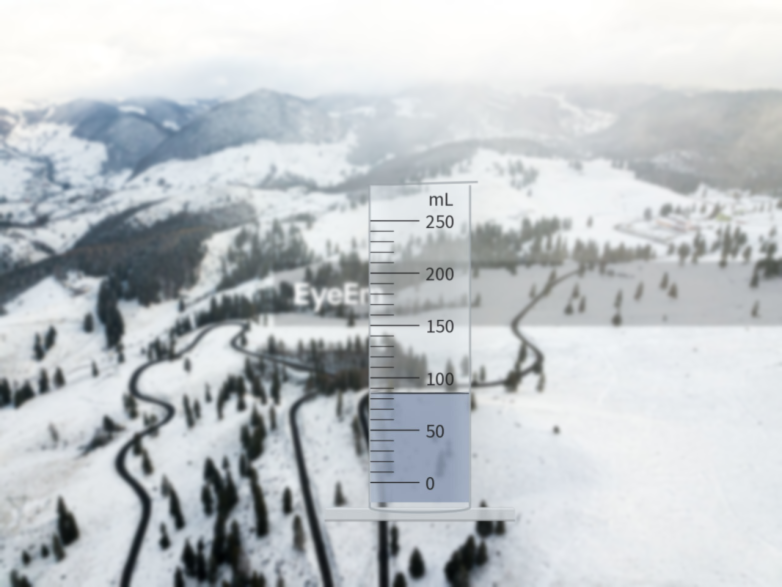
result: 85; mL
